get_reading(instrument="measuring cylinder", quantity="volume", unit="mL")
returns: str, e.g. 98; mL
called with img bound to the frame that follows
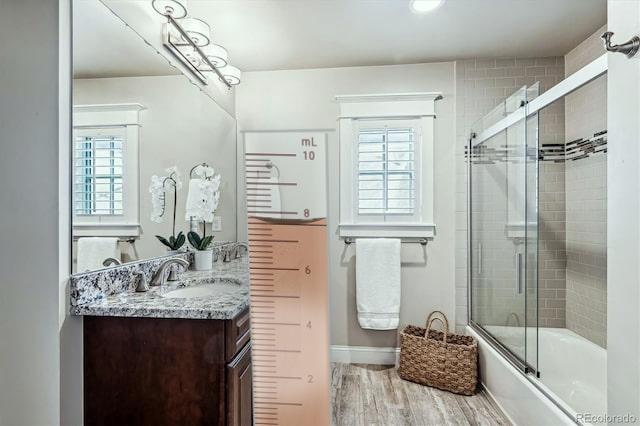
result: 7.6; mL
